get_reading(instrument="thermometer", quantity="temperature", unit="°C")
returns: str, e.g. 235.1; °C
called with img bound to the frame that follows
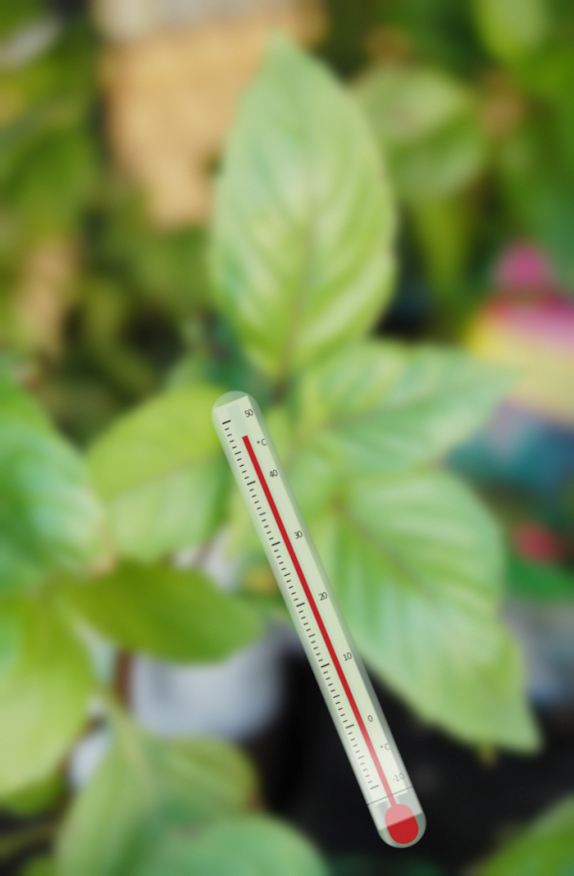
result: 47; °C
